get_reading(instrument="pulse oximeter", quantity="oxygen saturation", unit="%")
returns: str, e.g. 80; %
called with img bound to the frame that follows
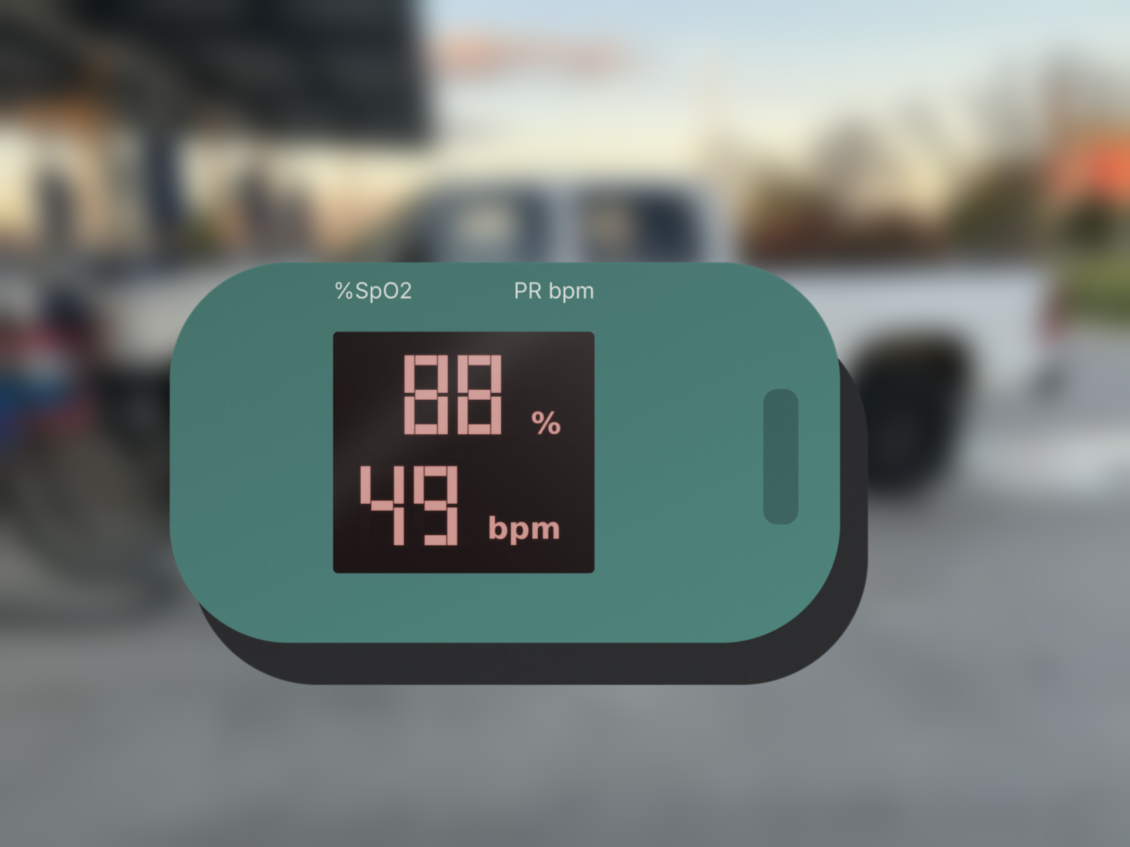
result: 88; %
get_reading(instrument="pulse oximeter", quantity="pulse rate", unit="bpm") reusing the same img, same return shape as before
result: 49; bpm
